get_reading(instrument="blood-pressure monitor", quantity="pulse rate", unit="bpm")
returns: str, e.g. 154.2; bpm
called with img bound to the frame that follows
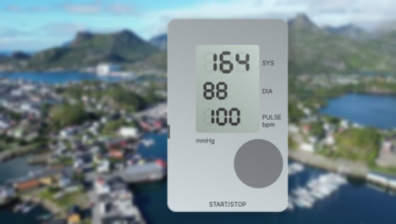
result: 100; bpm
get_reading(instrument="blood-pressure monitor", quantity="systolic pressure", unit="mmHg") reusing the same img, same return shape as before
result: 164; mmHg
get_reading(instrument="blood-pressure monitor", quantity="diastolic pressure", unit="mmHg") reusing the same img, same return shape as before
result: 88; mmHg
